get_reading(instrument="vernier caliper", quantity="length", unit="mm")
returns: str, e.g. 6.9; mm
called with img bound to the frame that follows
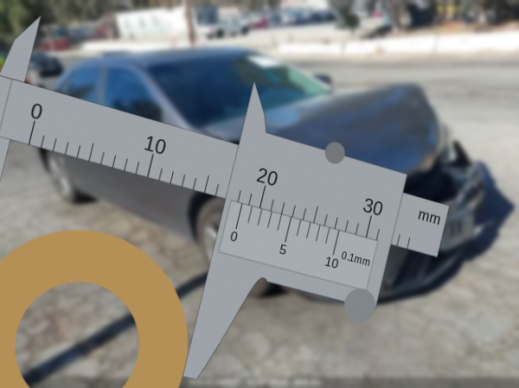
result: 18.4; mm
